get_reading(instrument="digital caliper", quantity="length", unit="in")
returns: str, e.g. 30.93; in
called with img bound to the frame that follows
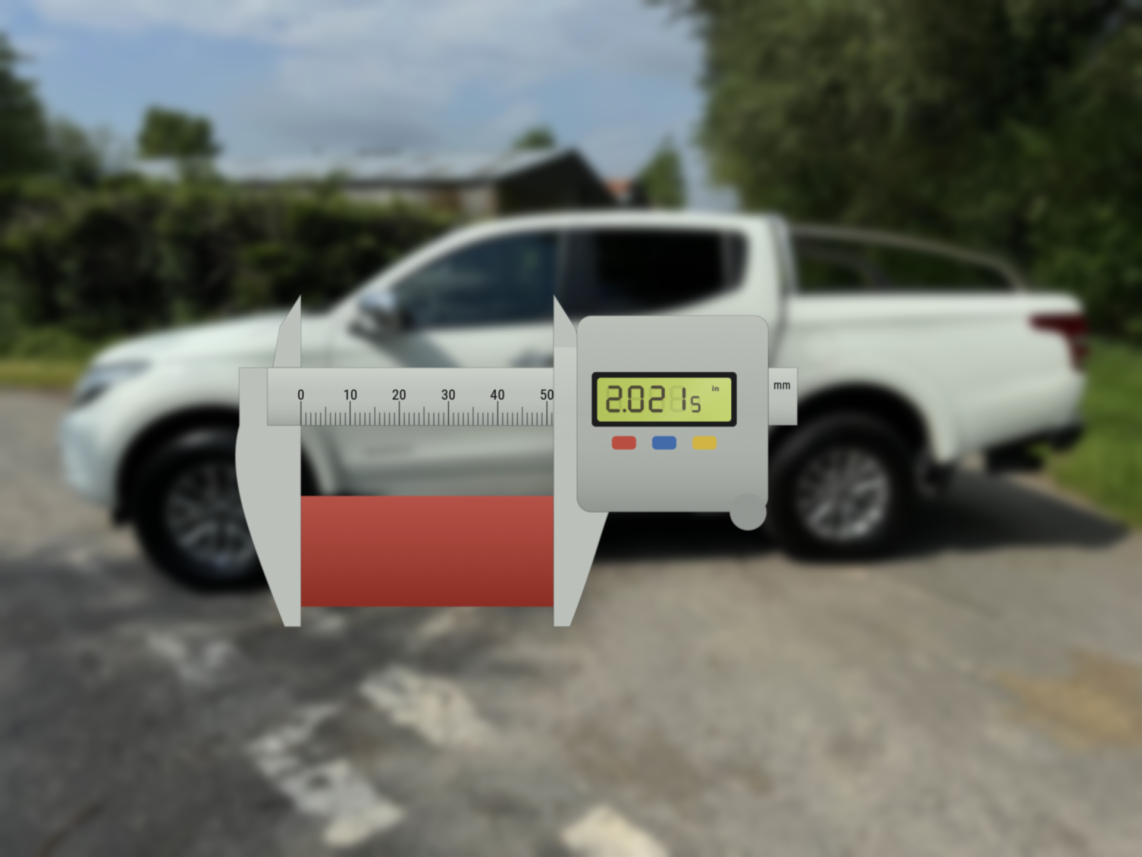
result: 2.0215; in
